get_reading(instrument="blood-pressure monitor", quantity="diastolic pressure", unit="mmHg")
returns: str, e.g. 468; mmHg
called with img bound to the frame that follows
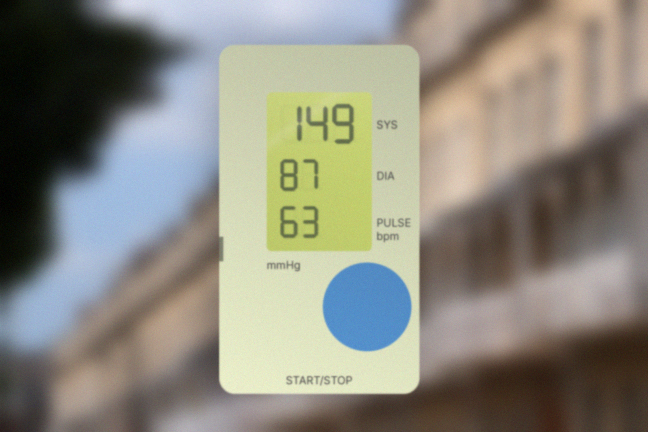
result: 87; mmHg
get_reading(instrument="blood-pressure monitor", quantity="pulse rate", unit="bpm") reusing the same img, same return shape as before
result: 63; bpm
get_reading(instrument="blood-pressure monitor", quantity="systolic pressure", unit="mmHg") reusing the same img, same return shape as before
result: 149; mmHg
